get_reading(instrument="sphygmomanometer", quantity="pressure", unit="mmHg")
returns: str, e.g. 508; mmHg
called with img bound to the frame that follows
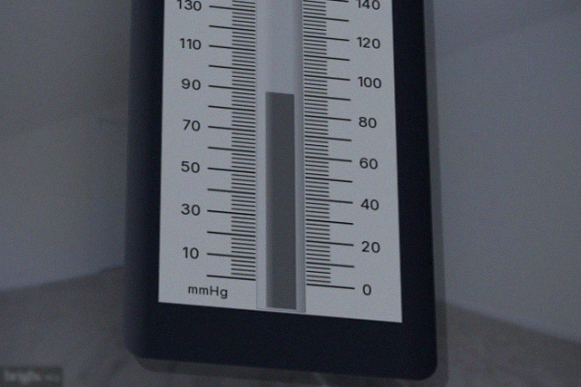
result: 90; mmHg
